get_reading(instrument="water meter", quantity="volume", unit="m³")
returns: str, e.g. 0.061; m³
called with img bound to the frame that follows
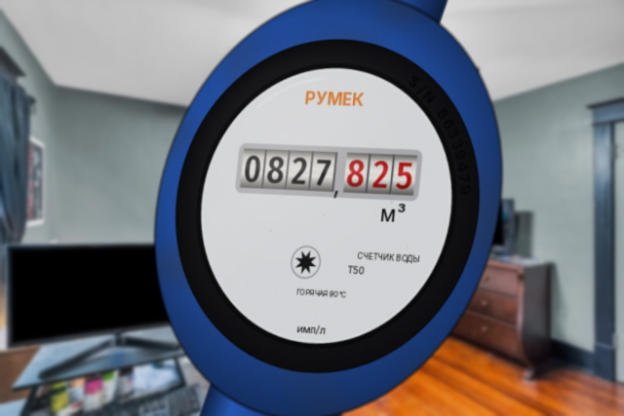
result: 827.825; m³
